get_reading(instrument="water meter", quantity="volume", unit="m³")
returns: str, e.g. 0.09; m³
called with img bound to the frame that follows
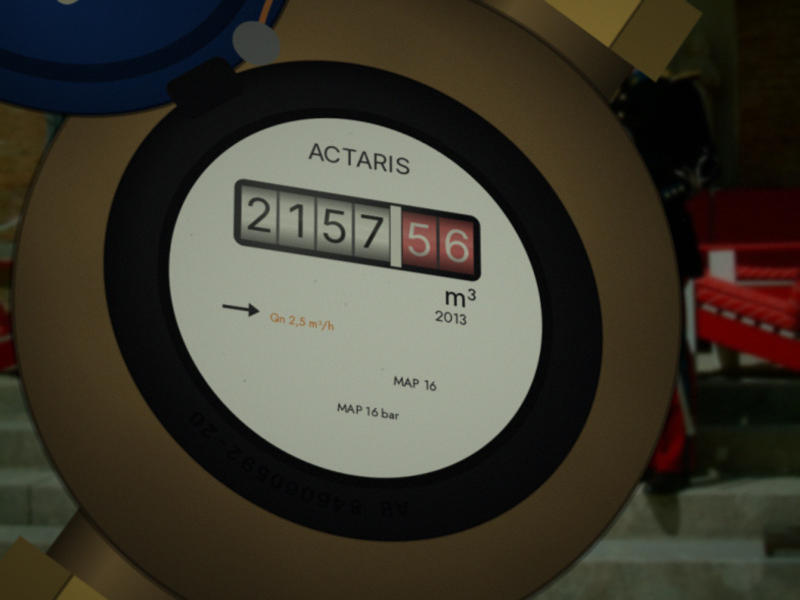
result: 2157.56; m³
